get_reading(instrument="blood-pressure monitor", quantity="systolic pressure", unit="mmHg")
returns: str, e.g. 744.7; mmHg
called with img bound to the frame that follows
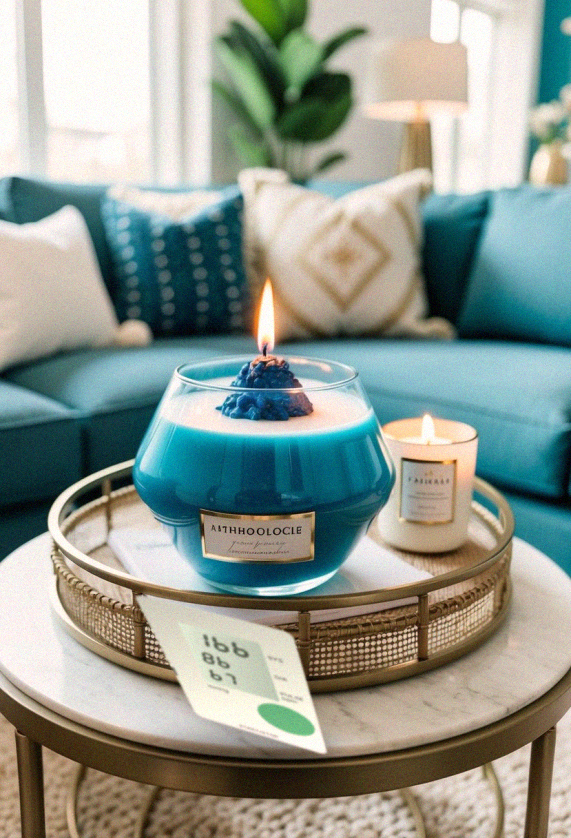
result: 166; mmHg
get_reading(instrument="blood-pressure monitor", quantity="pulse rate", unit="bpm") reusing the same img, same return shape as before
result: 67; bpm
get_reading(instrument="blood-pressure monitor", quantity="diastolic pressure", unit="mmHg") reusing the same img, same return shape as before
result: 86; mmHg
